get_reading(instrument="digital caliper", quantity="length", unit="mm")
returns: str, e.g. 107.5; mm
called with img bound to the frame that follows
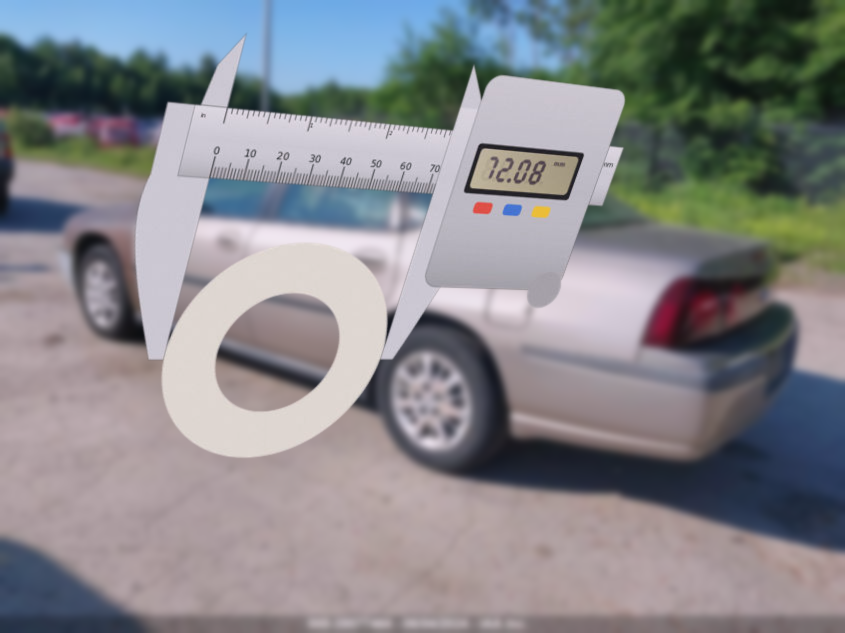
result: 72.08; mm
